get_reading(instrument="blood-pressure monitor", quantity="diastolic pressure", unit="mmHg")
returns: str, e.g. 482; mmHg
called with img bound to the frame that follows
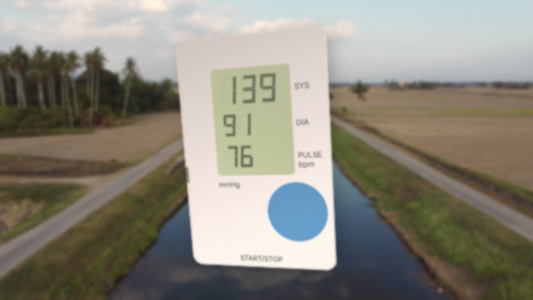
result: 91; mmHg
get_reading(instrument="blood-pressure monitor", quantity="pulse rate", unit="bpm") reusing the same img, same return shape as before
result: 76; bpm
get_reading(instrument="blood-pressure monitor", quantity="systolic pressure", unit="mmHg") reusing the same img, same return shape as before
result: 139; mmHg
